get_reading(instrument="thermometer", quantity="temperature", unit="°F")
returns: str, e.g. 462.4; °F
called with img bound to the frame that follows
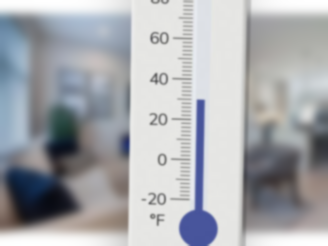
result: 30; °F
